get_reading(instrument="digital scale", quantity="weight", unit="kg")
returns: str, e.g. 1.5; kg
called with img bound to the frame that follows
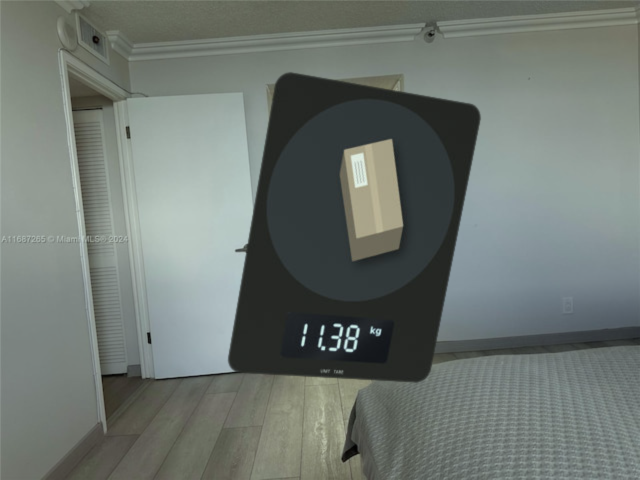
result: 11.38; kg
